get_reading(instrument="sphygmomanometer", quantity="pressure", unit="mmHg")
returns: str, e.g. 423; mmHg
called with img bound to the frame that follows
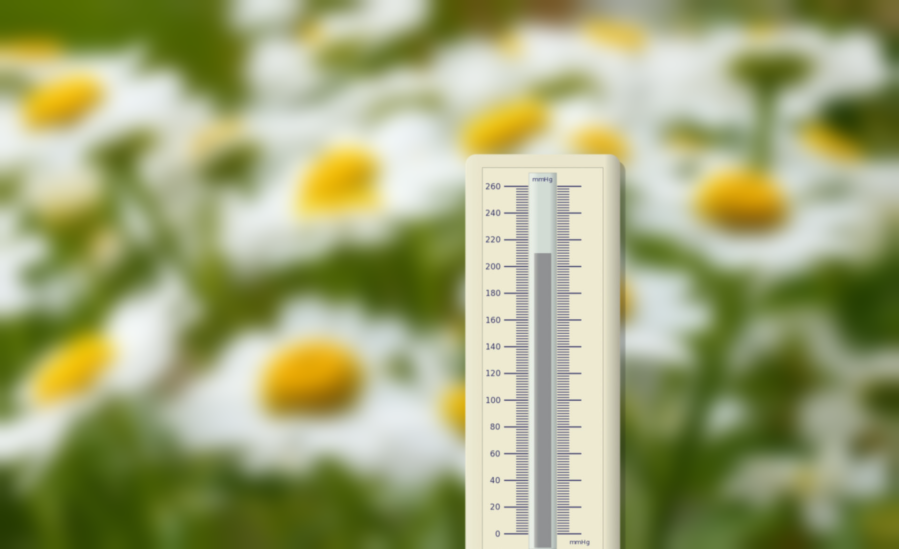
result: 210; mmHg
